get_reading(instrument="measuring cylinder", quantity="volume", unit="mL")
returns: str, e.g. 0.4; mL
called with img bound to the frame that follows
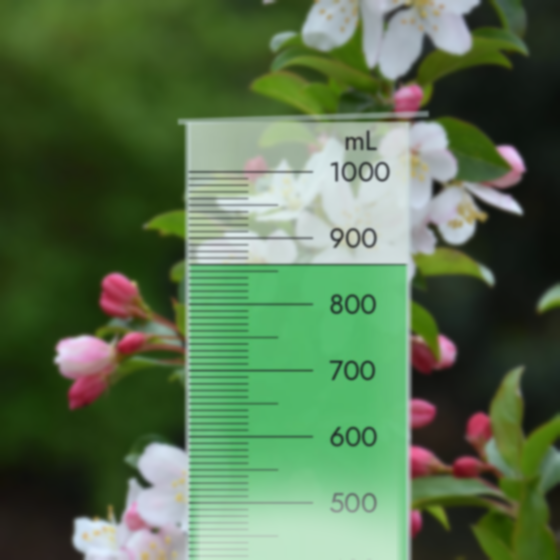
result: 860; mL
